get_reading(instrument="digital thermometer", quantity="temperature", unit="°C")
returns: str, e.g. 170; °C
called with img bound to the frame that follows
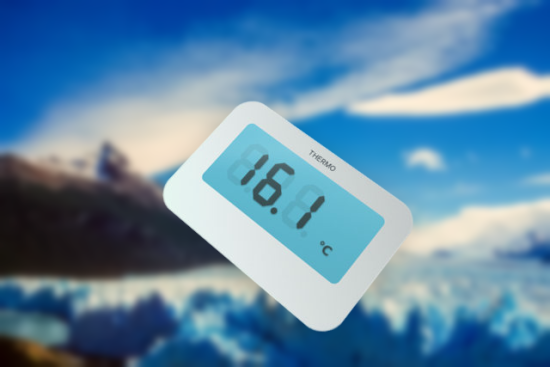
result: 16.1; °C
